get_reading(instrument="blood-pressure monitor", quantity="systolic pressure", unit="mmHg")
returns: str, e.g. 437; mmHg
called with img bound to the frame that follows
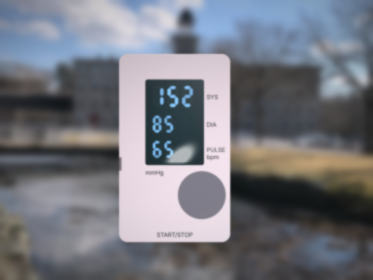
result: 152; mmHg
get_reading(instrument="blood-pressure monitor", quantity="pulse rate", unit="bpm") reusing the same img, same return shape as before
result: 65; bpm
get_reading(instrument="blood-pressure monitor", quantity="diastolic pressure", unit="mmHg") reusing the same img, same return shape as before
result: 85; mmHg
